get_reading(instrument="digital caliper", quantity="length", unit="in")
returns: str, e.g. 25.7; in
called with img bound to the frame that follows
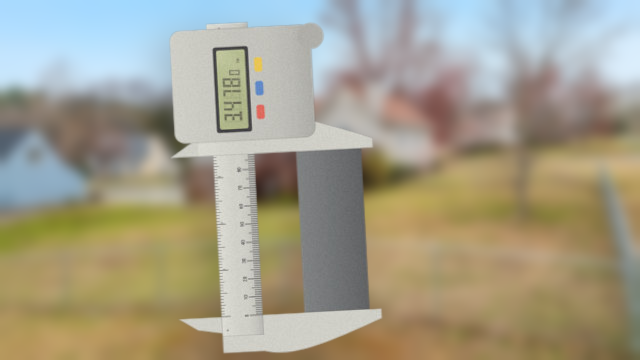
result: 3.4780; in
